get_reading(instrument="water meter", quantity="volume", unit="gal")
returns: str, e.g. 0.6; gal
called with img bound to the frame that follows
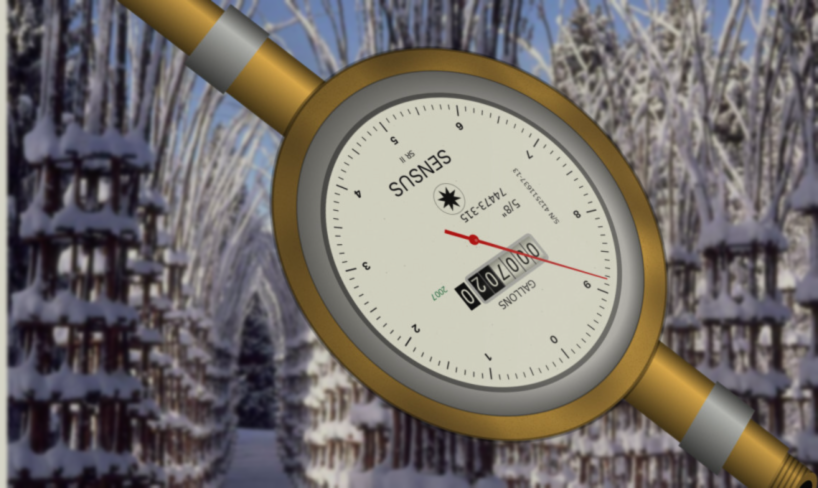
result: 7018.8; gal
